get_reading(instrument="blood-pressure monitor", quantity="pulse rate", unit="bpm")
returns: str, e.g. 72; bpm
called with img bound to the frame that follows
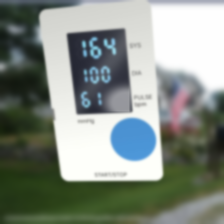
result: 61; bpm
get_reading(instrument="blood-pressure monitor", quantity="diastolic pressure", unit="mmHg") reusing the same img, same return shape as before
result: 100; mmHg
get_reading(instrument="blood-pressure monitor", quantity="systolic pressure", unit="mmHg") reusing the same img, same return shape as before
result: 164; mmHg
